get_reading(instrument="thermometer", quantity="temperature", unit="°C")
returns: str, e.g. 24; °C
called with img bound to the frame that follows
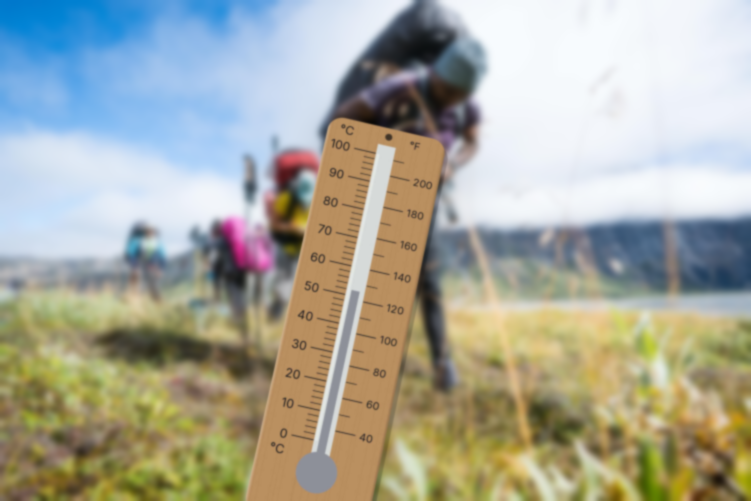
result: 52; °C
